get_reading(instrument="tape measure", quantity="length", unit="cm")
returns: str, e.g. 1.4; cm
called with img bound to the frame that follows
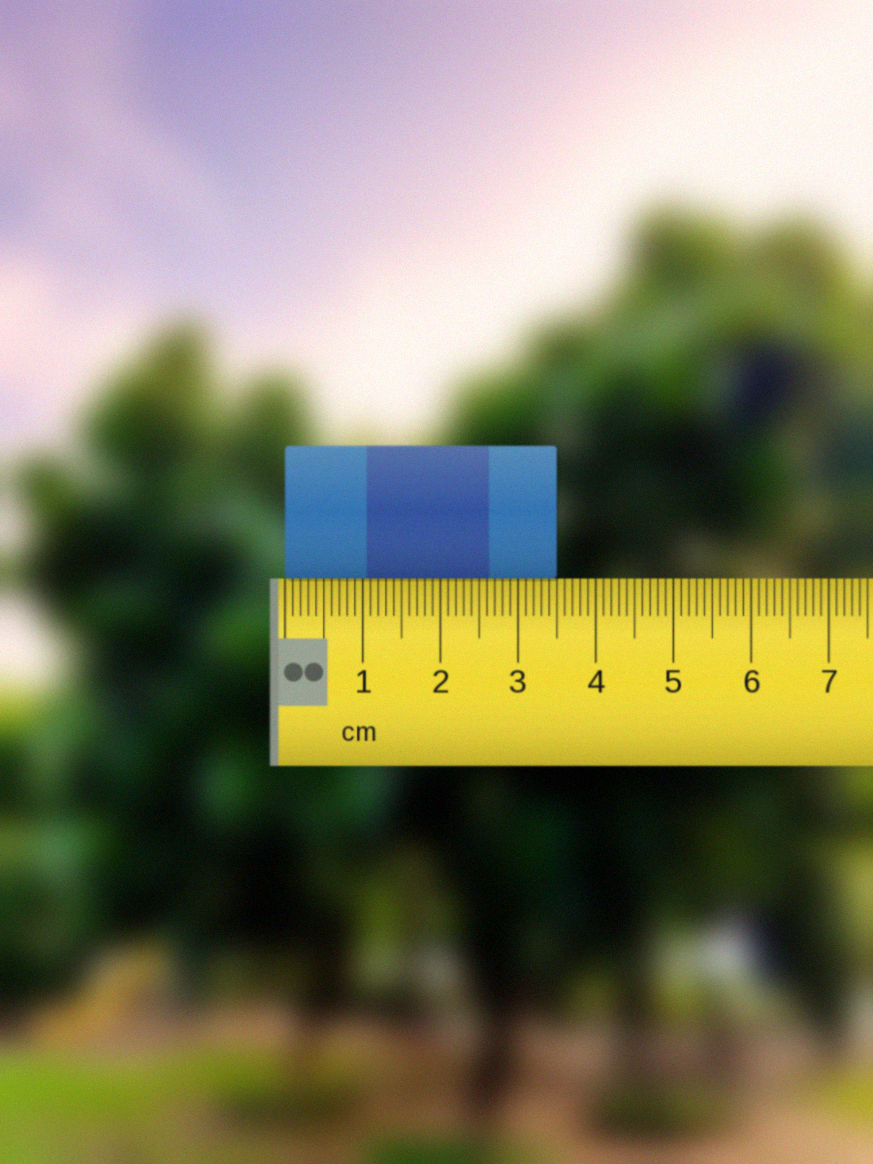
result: 3.5; cm
